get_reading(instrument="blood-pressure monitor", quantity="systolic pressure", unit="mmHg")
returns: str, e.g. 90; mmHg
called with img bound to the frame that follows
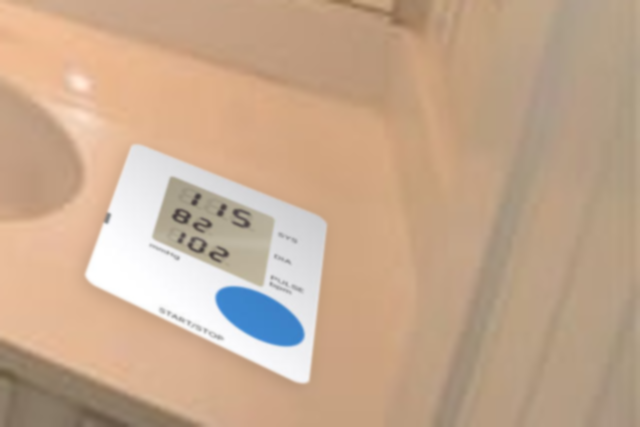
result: 115; mmHg
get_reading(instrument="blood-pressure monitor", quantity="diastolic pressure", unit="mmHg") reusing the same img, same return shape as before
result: 82; mmHg
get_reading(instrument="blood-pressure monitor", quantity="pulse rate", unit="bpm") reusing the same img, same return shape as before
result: 102; bpm
